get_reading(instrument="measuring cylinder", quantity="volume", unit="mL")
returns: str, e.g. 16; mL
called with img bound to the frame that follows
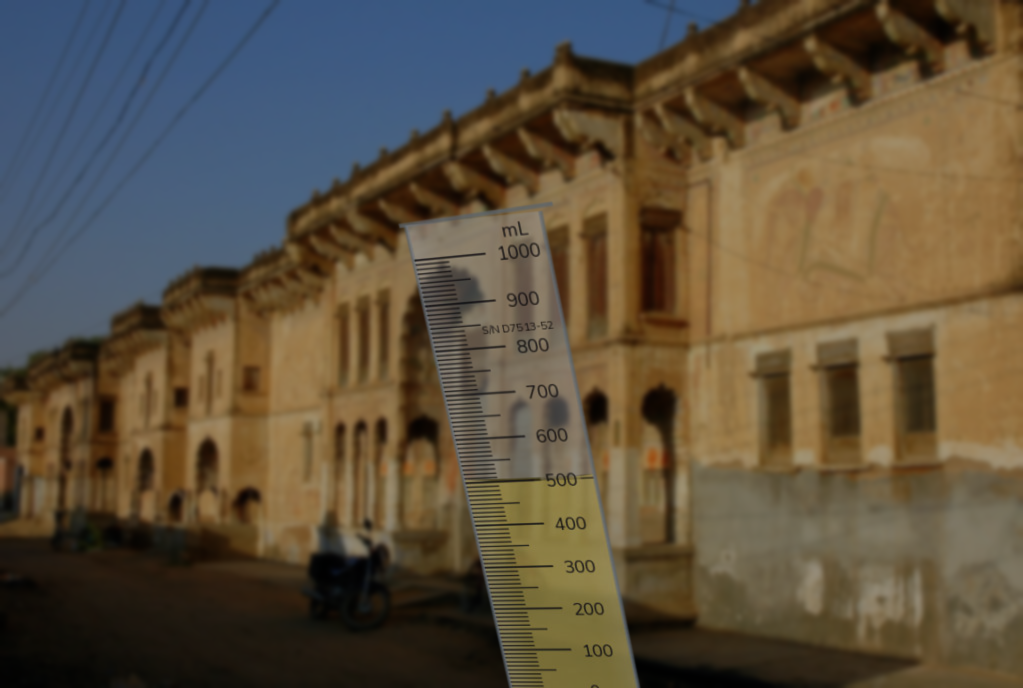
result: 500; mL
